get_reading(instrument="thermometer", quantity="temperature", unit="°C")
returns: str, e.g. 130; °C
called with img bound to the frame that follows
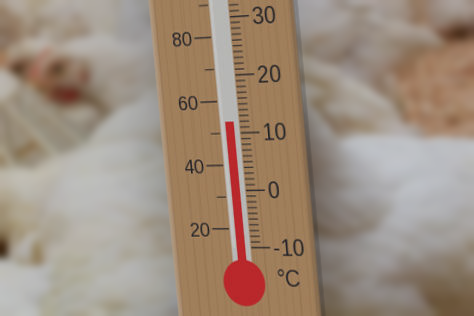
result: 12; °C
